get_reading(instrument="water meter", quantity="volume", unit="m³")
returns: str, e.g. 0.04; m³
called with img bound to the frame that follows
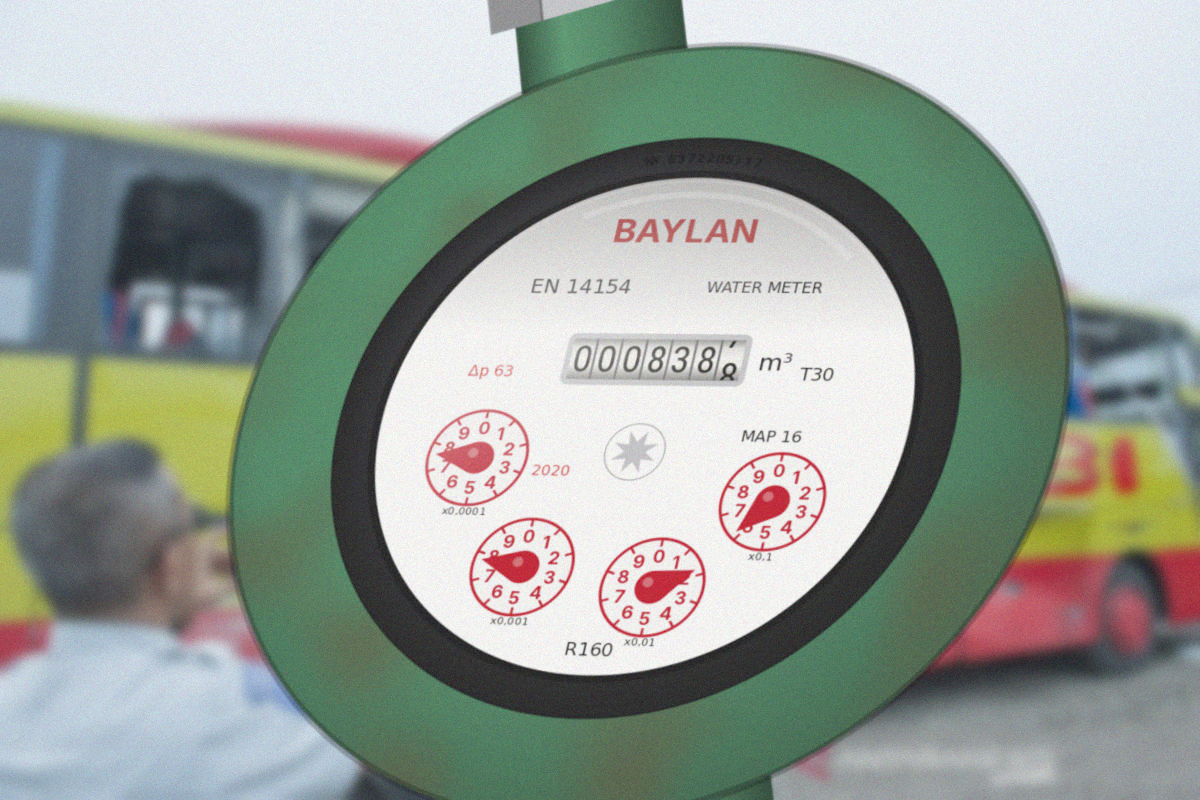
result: 8387.6177; m³
